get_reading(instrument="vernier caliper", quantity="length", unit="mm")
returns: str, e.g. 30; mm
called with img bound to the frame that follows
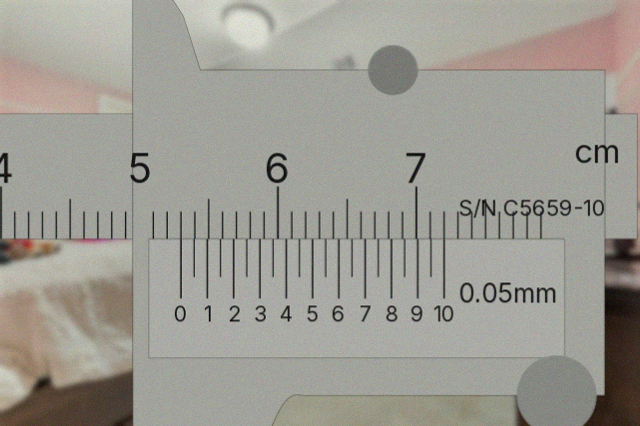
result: 53.0; mm
